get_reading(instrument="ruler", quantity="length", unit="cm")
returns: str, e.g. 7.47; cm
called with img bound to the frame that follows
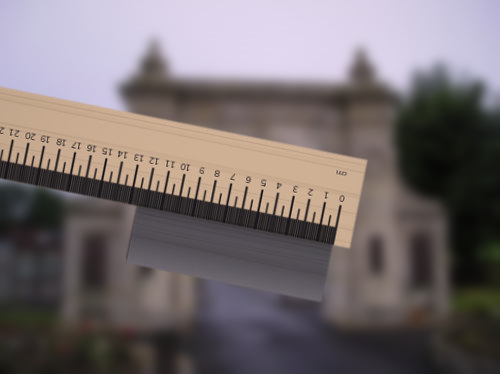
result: 12.5; cm
